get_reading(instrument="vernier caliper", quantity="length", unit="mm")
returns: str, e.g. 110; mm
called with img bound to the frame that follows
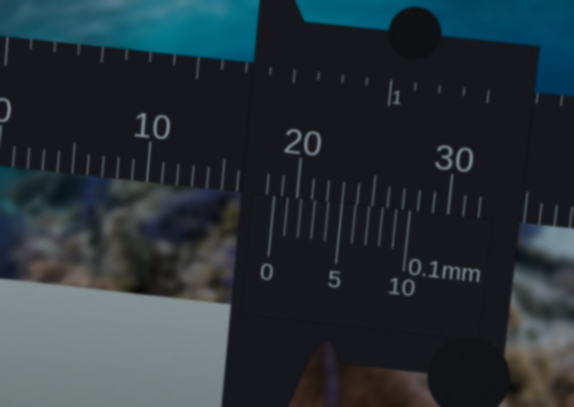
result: 18.5; mm
